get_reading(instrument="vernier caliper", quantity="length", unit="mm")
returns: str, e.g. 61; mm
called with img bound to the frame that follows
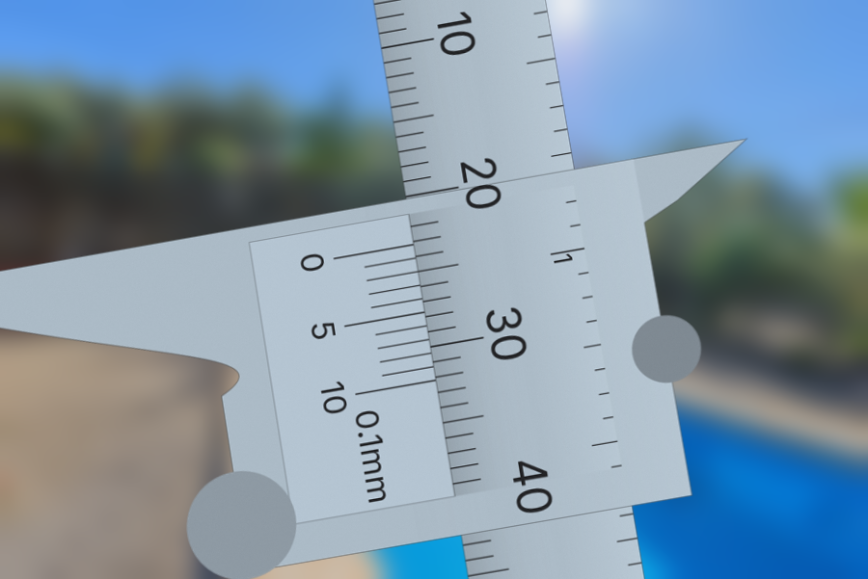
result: 23.2; mm
